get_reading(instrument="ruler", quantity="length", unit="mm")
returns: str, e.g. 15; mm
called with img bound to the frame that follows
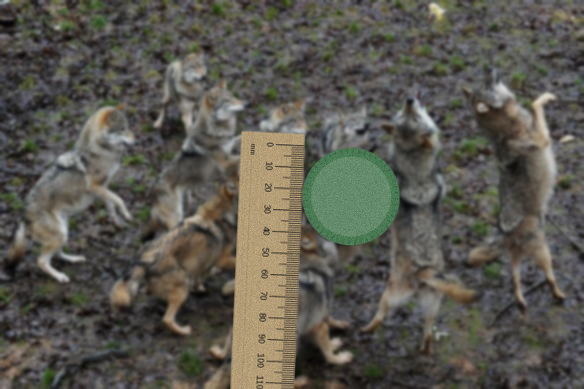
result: 45; mm
